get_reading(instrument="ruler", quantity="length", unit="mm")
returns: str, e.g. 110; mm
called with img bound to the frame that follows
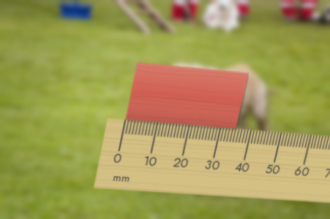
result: 35; mm
